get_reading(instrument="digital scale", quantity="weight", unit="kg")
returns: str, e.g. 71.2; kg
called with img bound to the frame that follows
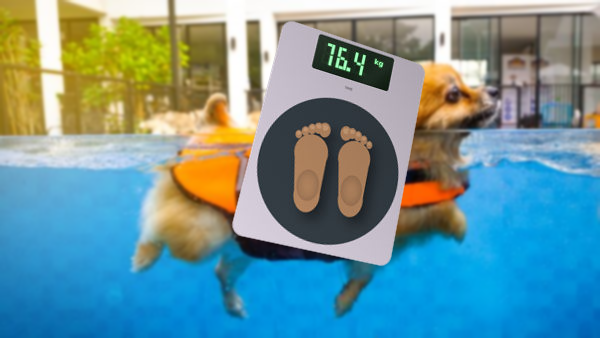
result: 76.4; kg
